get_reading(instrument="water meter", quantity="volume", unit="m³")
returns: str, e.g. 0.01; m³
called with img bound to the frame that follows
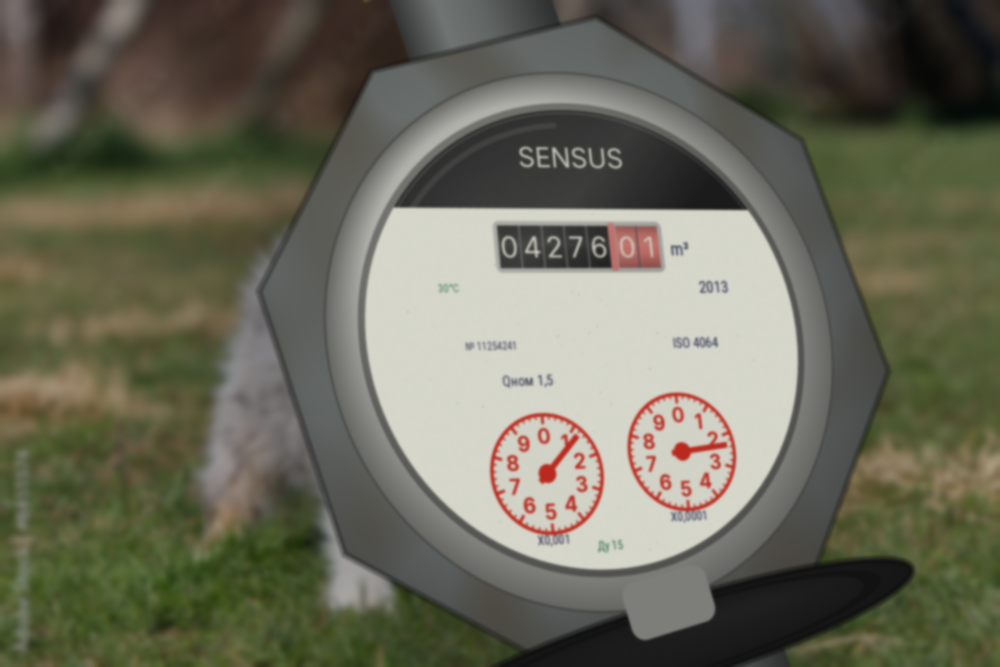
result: 4276.0112; m³
